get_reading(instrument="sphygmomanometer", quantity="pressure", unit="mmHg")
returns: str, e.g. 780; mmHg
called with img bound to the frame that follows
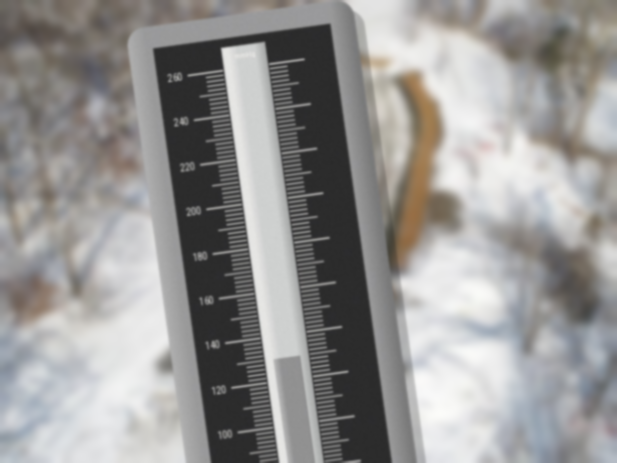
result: 130; mmHg
